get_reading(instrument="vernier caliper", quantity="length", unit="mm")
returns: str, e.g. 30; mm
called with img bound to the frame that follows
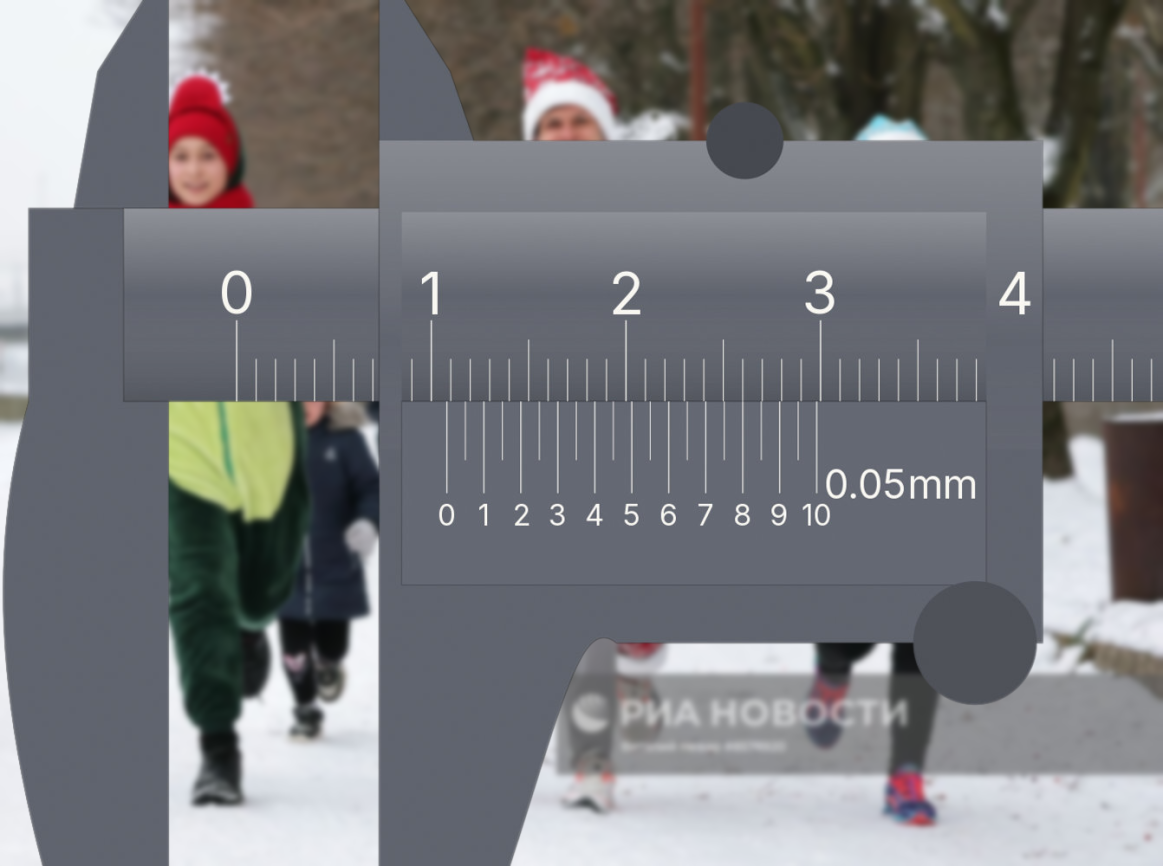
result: 10.8; mm
